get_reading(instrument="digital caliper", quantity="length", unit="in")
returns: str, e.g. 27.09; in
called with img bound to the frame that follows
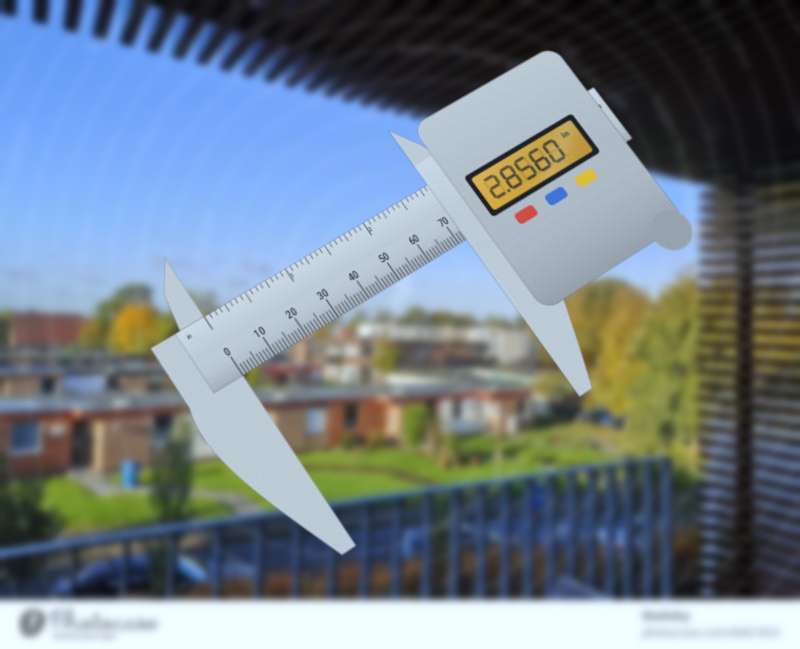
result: 2.8560; in
